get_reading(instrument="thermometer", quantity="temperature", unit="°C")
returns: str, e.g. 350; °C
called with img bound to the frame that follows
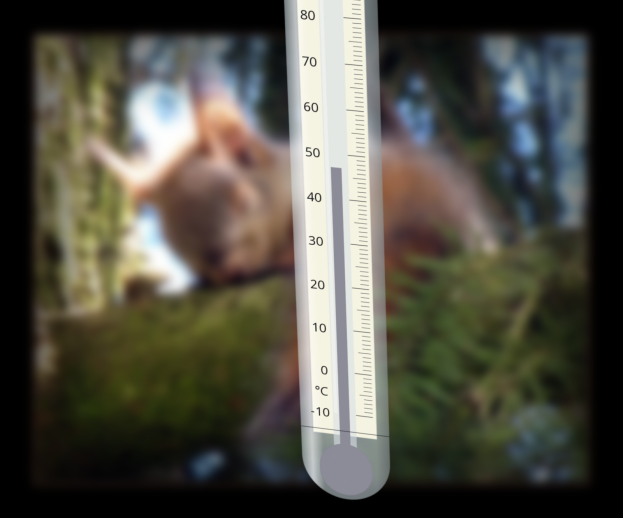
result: 47; °C
